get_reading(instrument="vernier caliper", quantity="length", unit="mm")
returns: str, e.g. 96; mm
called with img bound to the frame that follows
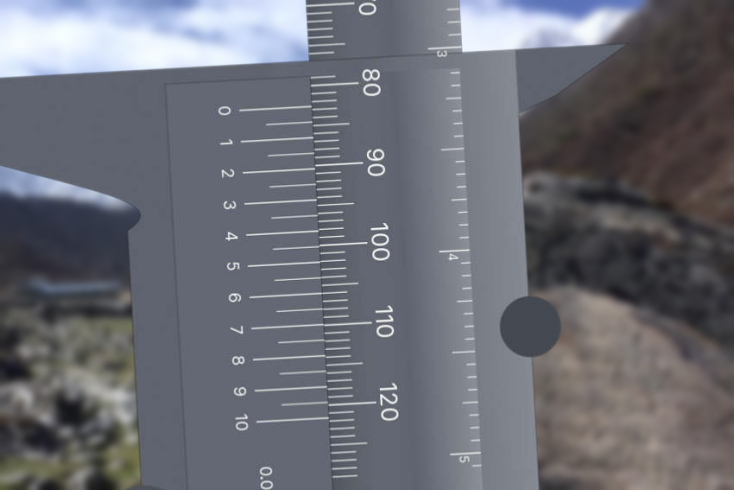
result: 82.6; mm
